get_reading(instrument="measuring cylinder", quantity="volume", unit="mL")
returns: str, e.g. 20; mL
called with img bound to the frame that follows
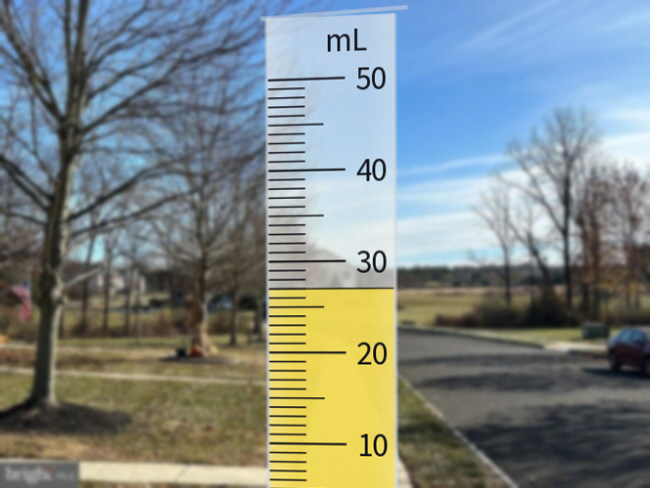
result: 27; mL
